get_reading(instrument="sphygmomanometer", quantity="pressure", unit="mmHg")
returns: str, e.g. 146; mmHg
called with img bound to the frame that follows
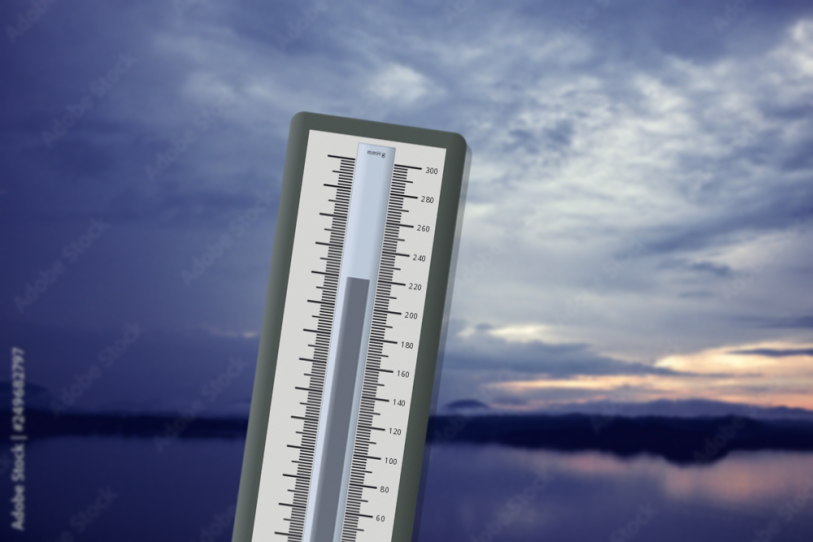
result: 220; mmHg
